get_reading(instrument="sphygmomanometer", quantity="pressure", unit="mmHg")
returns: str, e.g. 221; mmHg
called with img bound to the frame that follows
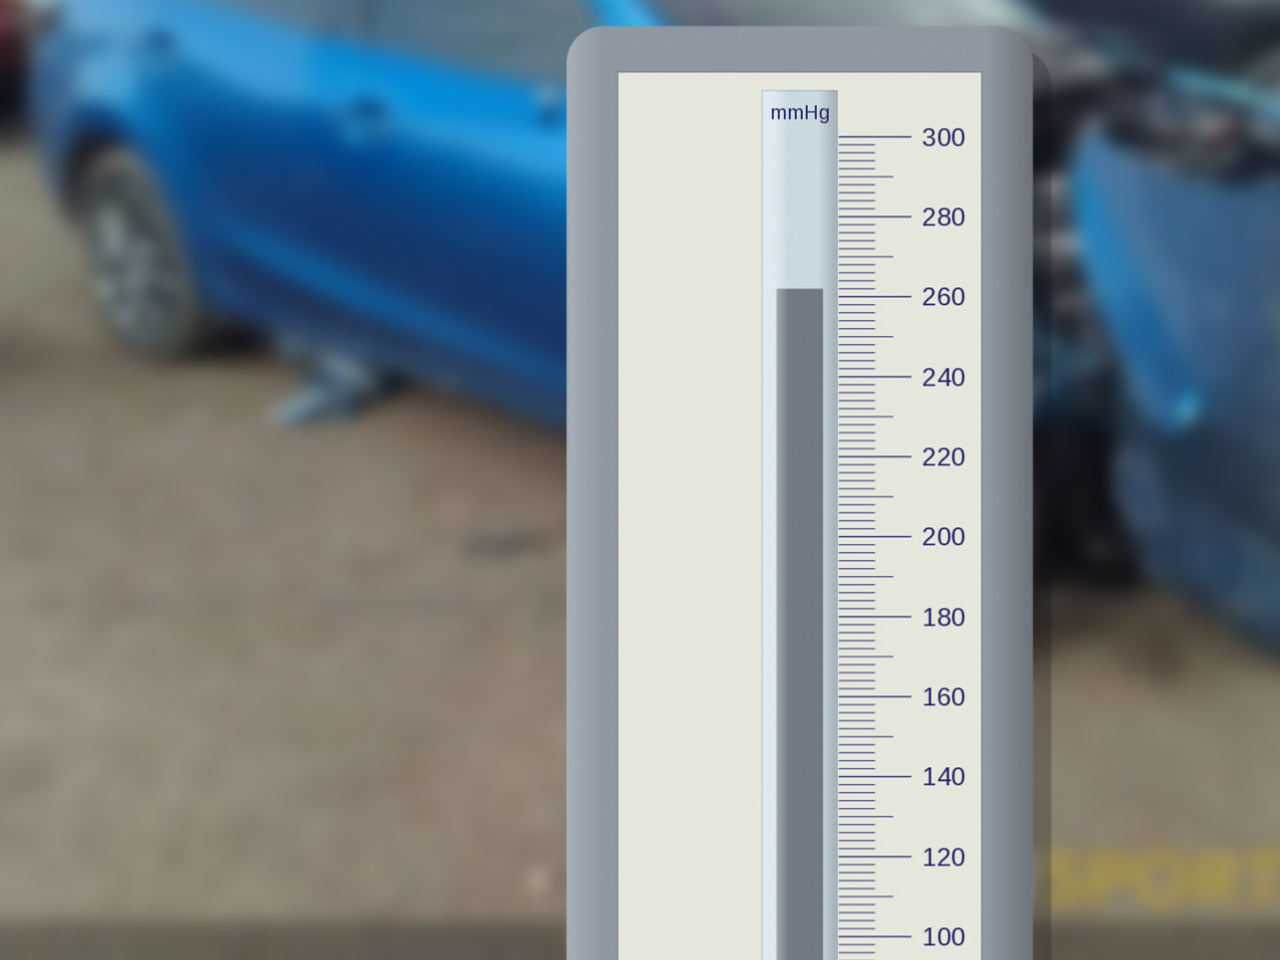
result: 262; mmHg
